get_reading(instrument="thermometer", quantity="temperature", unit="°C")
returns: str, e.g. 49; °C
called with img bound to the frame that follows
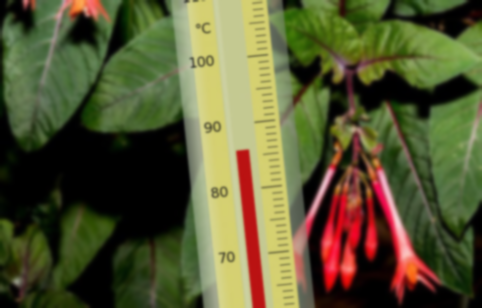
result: 86; °C
